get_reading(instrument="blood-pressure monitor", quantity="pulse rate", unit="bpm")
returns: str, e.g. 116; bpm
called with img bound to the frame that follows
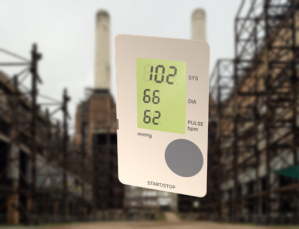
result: 62; bpm
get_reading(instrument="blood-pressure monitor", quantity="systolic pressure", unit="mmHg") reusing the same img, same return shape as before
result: 102; mmHg
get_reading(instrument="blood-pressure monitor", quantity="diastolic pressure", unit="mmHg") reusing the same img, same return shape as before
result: 66; mmHg
